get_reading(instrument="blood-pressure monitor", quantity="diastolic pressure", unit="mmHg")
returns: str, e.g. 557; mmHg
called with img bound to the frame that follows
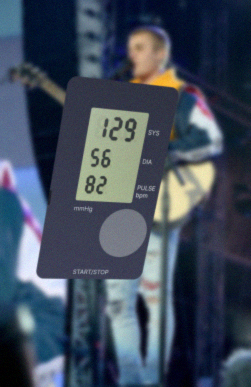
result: 56; mmHg
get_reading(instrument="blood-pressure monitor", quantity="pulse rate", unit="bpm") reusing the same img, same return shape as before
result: 82; bpm
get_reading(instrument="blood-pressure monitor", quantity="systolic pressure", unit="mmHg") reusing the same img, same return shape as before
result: 129; mmHg
